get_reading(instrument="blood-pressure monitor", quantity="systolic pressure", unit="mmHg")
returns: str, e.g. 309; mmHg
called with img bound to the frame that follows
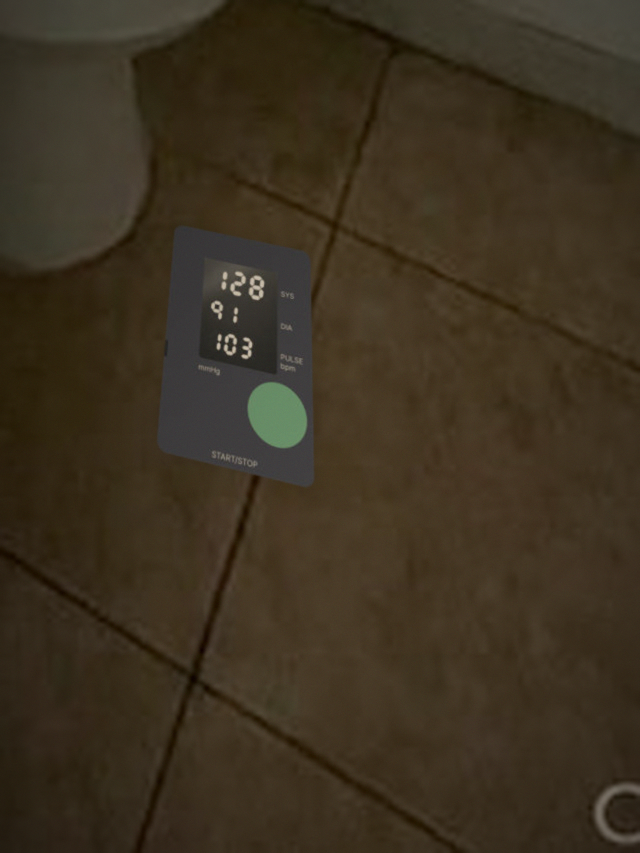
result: 128; mmHg
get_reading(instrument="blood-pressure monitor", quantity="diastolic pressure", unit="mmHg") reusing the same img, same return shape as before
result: 91; mmHg
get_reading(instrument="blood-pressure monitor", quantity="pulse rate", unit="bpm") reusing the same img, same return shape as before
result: 103; bpm
